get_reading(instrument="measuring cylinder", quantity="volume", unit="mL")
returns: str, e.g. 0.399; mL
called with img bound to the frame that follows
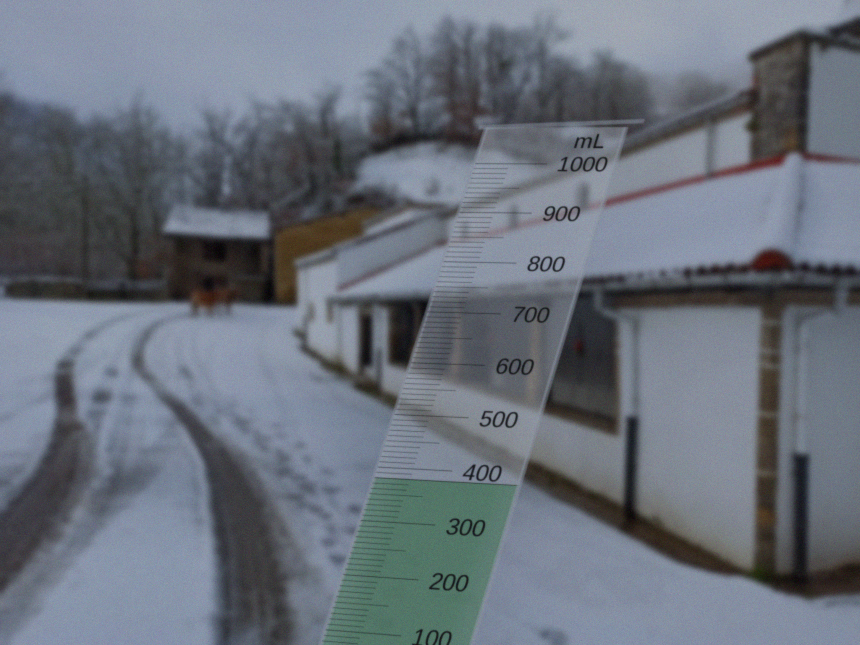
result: 380; mL
